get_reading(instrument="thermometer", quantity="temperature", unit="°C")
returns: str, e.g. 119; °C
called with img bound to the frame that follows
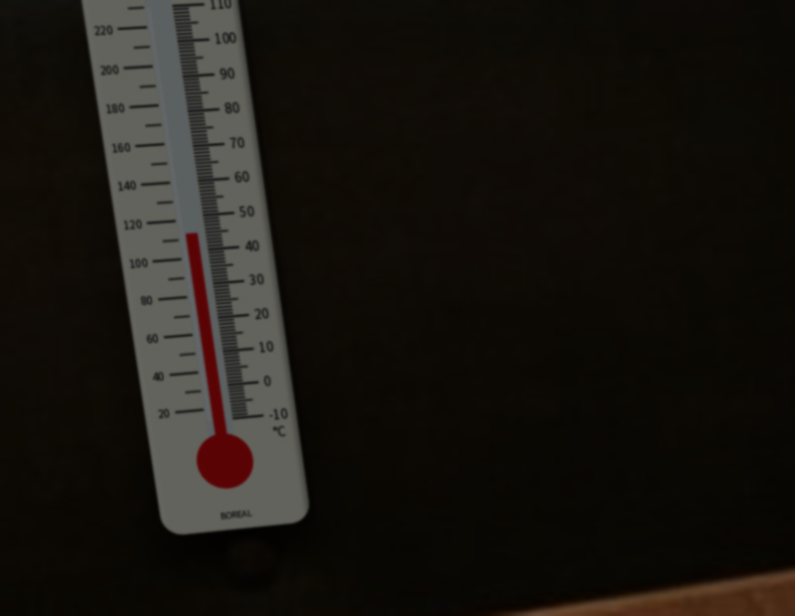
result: 45; °C
